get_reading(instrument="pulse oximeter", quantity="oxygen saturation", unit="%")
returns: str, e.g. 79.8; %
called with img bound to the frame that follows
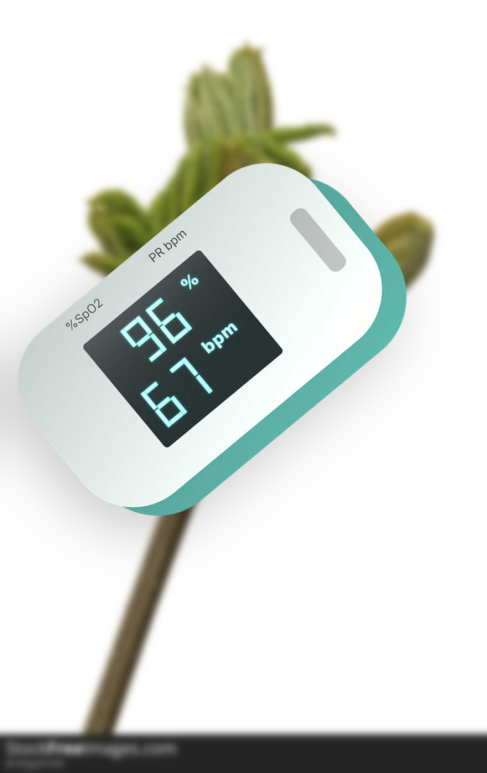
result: 96; %
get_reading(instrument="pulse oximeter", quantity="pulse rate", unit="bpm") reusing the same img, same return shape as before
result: 67; bpm
